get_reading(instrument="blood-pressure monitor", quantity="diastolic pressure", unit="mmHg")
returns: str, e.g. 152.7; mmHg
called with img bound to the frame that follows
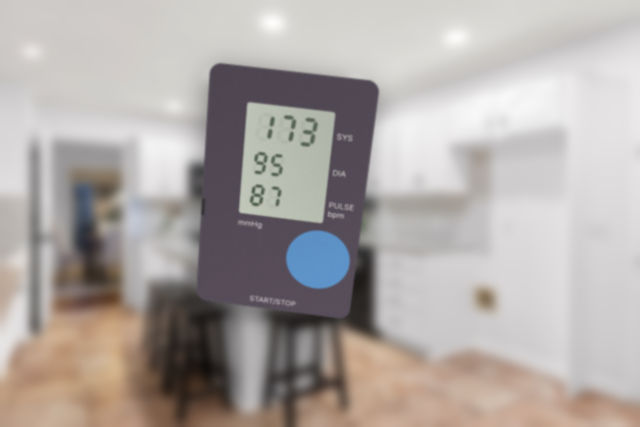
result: 95; mmHg
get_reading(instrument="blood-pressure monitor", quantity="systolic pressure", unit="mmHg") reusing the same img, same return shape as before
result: 173; mmHg
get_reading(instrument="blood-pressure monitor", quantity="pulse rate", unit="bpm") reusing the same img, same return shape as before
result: 87; bpm
